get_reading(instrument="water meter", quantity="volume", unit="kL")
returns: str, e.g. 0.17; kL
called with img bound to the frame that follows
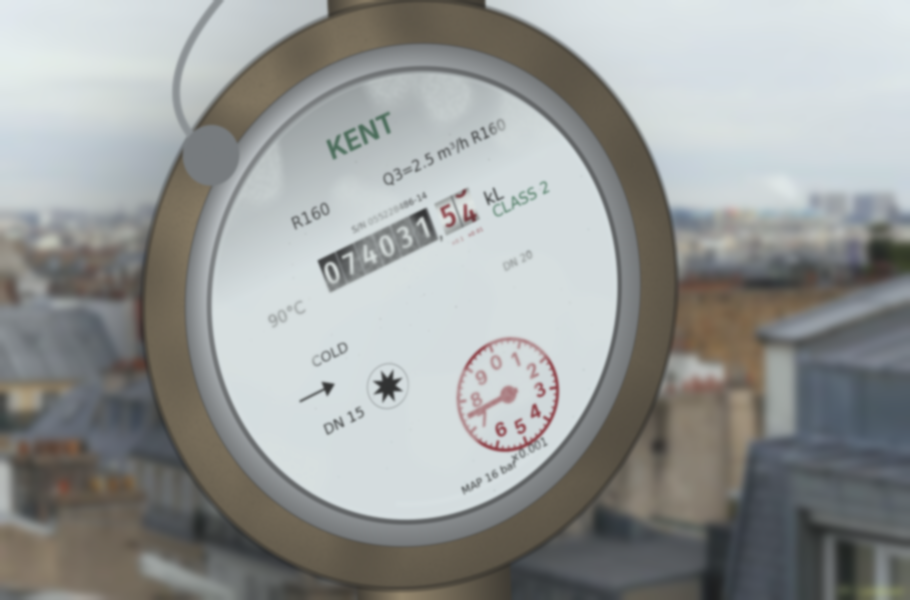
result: 74031.537; kL
